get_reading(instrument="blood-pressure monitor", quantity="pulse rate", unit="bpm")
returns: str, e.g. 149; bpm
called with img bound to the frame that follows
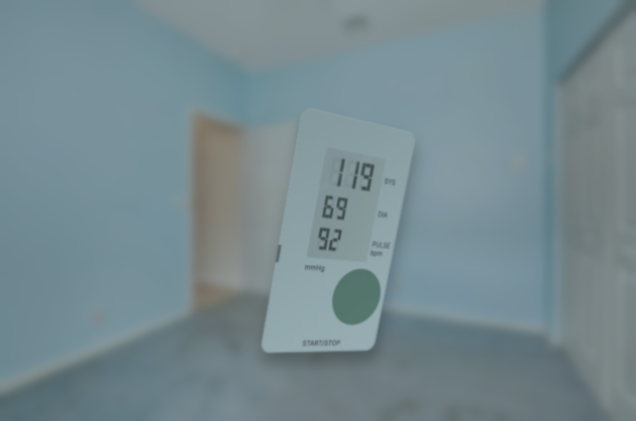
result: 92; bpm
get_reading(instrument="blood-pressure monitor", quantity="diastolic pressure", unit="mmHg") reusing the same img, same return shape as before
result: 69; mmHg
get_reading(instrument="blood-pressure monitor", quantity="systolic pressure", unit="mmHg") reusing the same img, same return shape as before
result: 119; mmHg
